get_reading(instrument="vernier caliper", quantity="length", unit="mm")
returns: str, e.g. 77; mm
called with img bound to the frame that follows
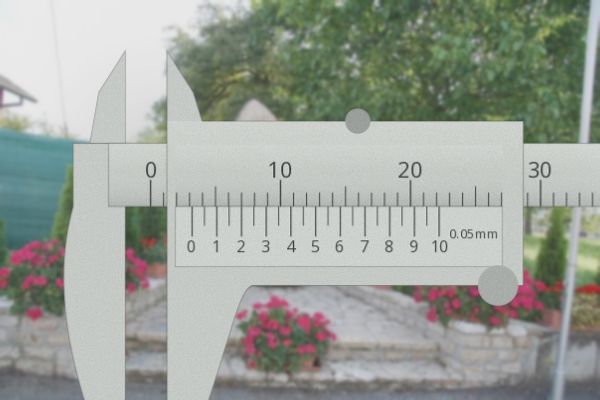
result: 3.2; mm
